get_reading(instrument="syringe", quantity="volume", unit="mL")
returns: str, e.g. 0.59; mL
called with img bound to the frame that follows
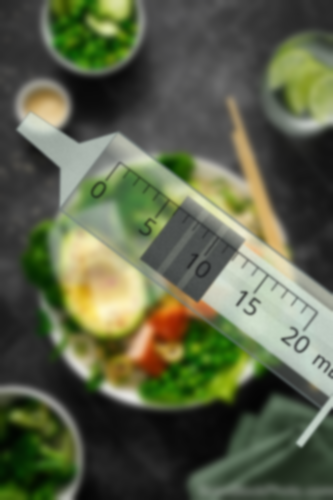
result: 6; mL
